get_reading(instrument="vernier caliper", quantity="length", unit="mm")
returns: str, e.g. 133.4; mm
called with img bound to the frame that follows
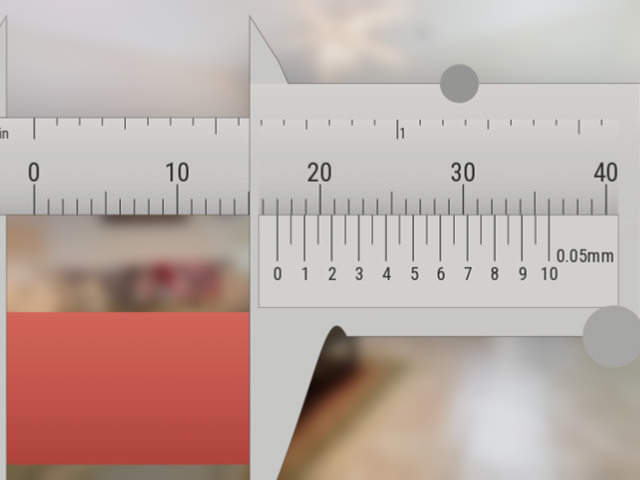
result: 17.0; mm
